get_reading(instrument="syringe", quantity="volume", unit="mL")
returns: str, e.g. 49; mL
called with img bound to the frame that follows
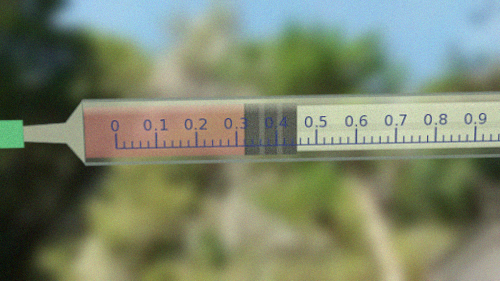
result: 0.32; mL
